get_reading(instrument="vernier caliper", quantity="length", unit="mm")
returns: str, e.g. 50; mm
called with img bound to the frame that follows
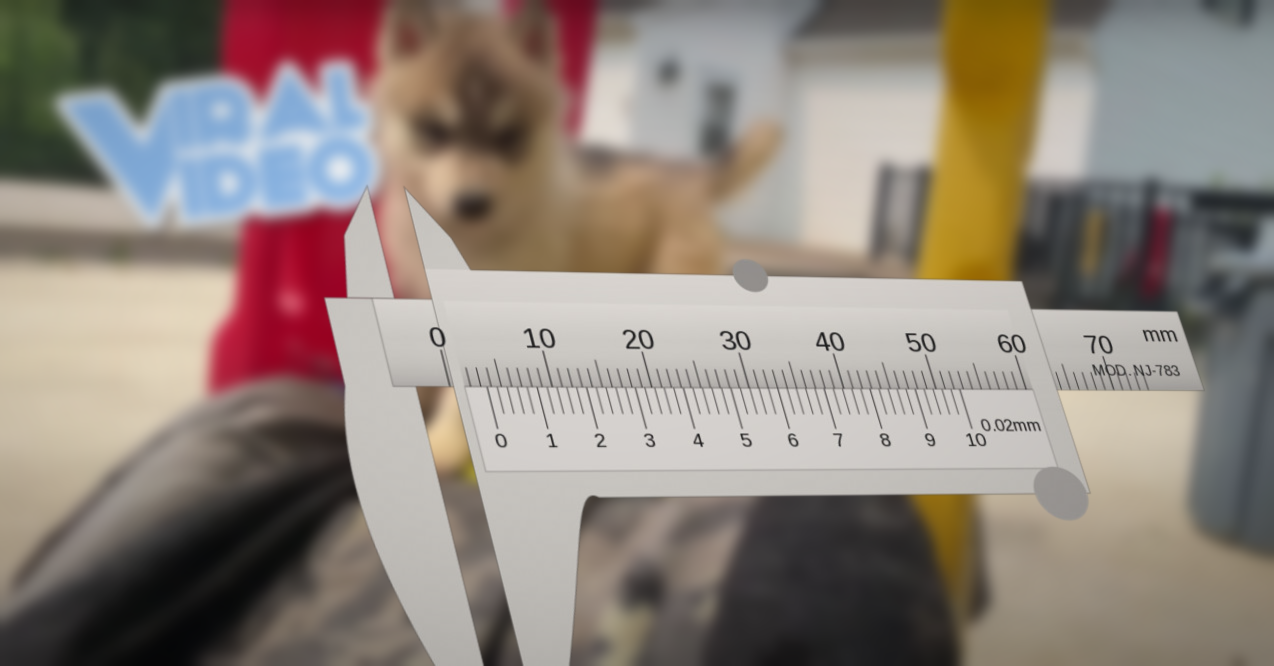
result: 3.6; mm
